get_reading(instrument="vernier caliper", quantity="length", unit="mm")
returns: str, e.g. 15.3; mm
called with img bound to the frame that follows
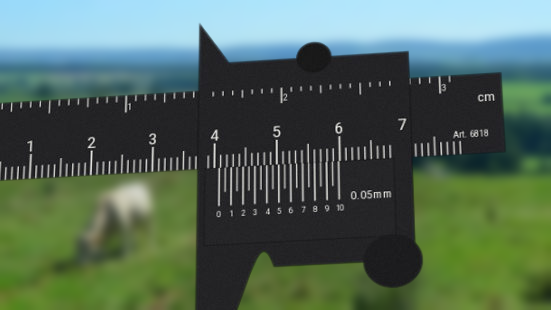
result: 40.8; mm
